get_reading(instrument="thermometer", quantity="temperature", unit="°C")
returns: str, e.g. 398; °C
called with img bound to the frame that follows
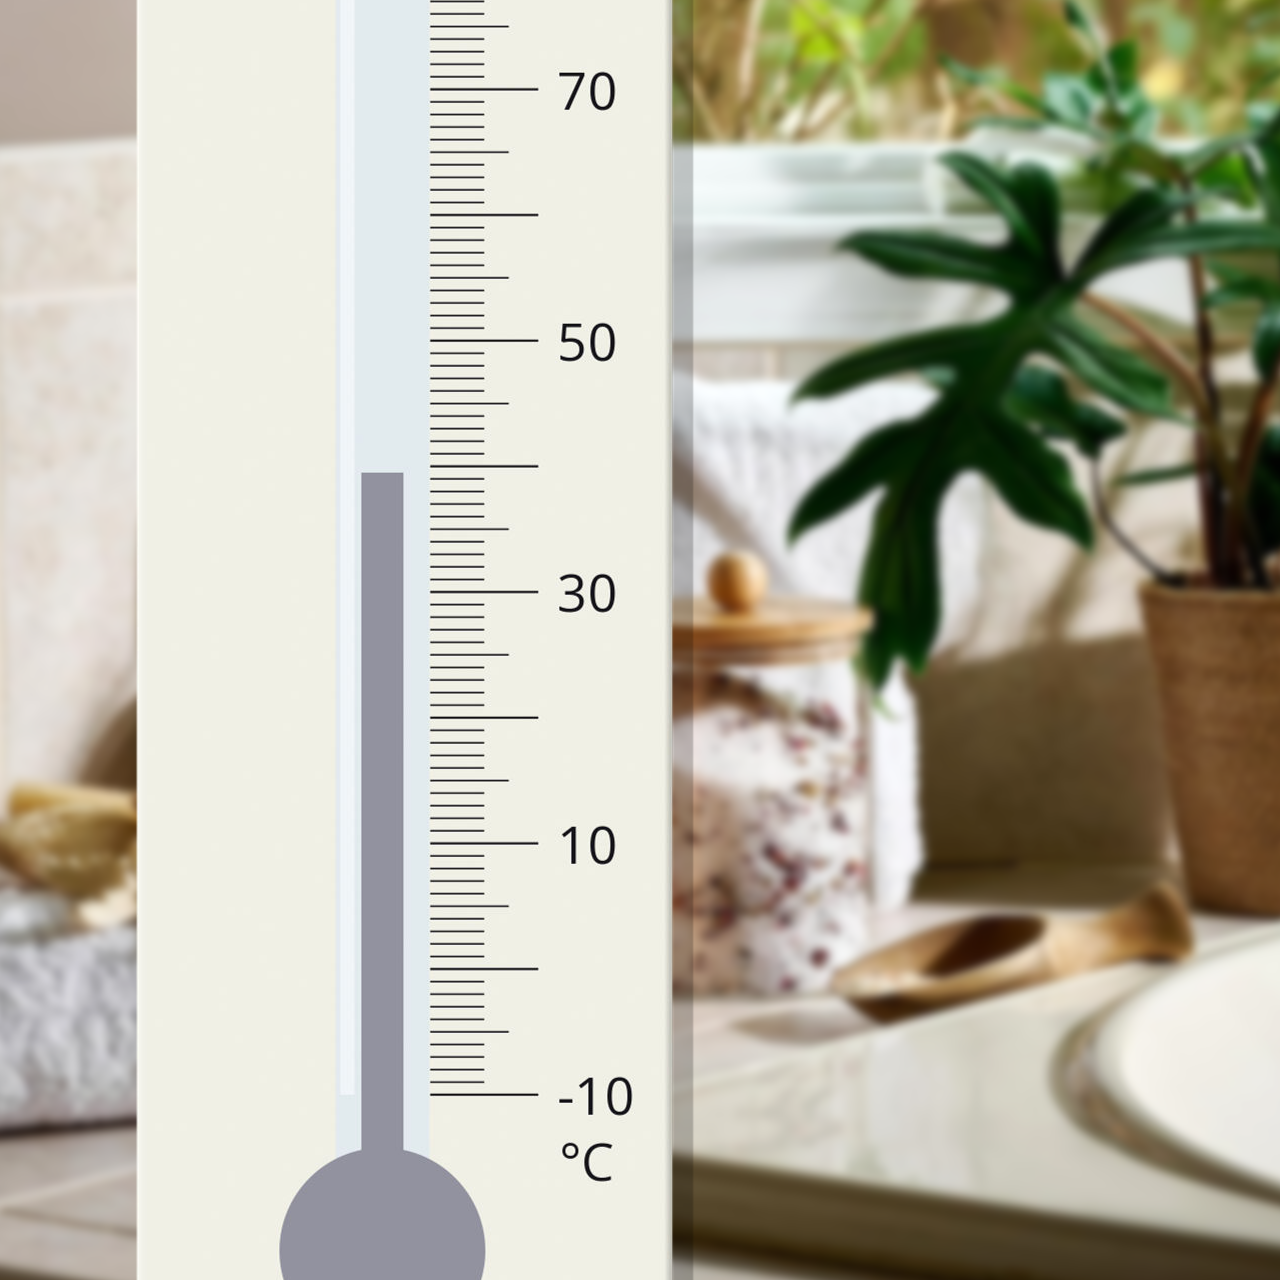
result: 39.5; °C
